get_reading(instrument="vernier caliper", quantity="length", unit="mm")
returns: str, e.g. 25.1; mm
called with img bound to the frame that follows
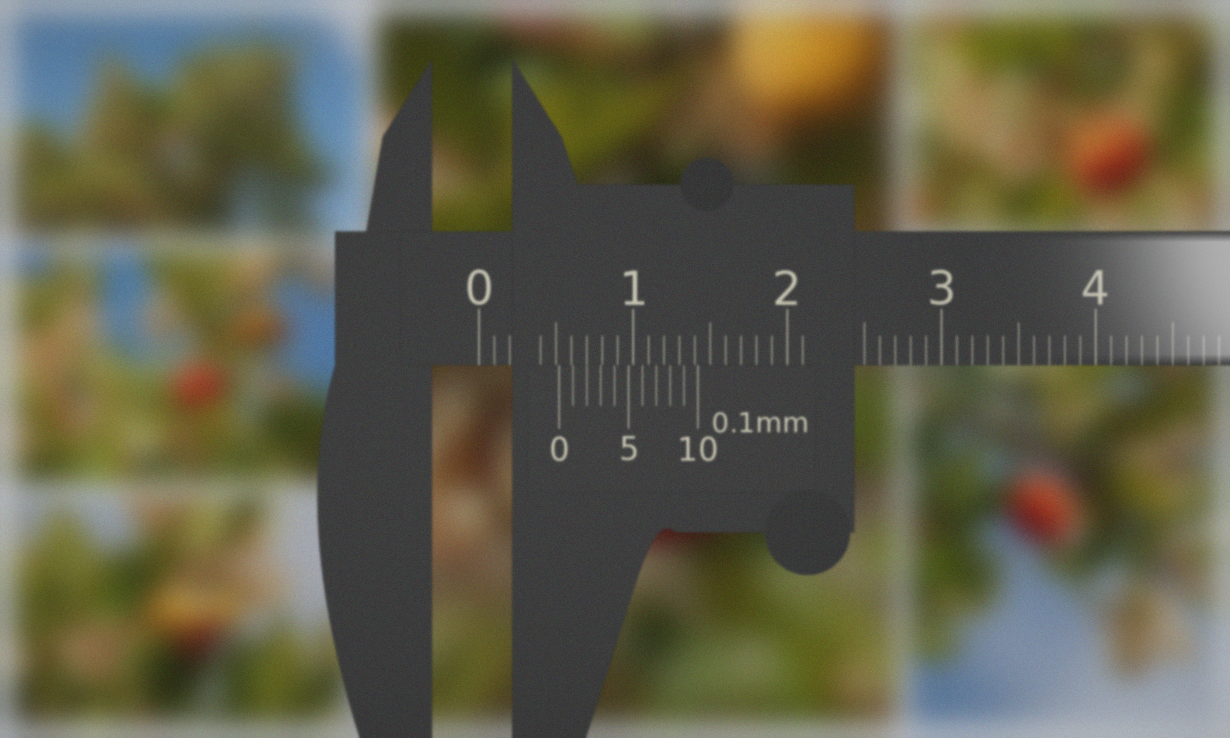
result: 5.2; mm
